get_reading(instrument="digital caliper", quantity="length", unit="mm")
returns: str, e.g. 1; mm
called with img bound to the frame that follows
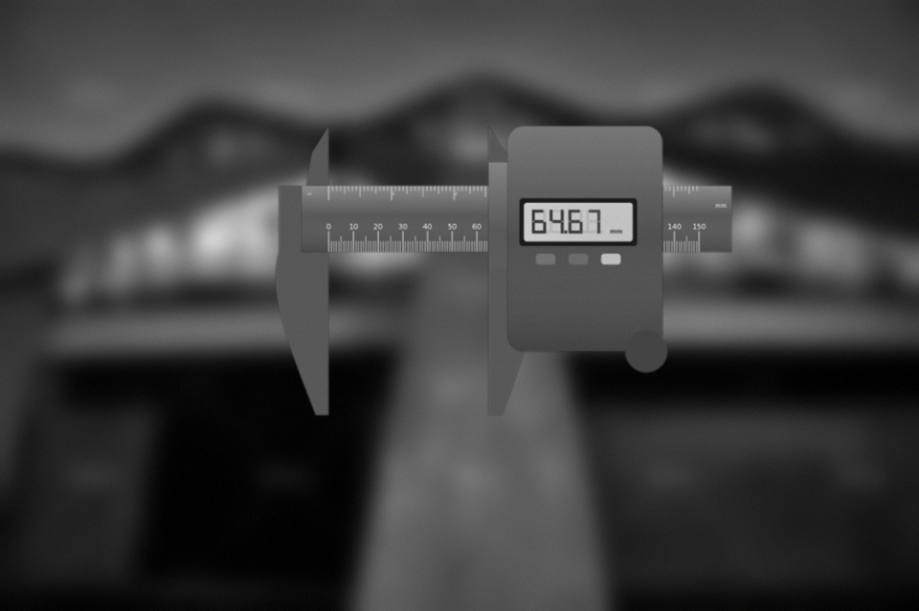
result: 64.67; mm
